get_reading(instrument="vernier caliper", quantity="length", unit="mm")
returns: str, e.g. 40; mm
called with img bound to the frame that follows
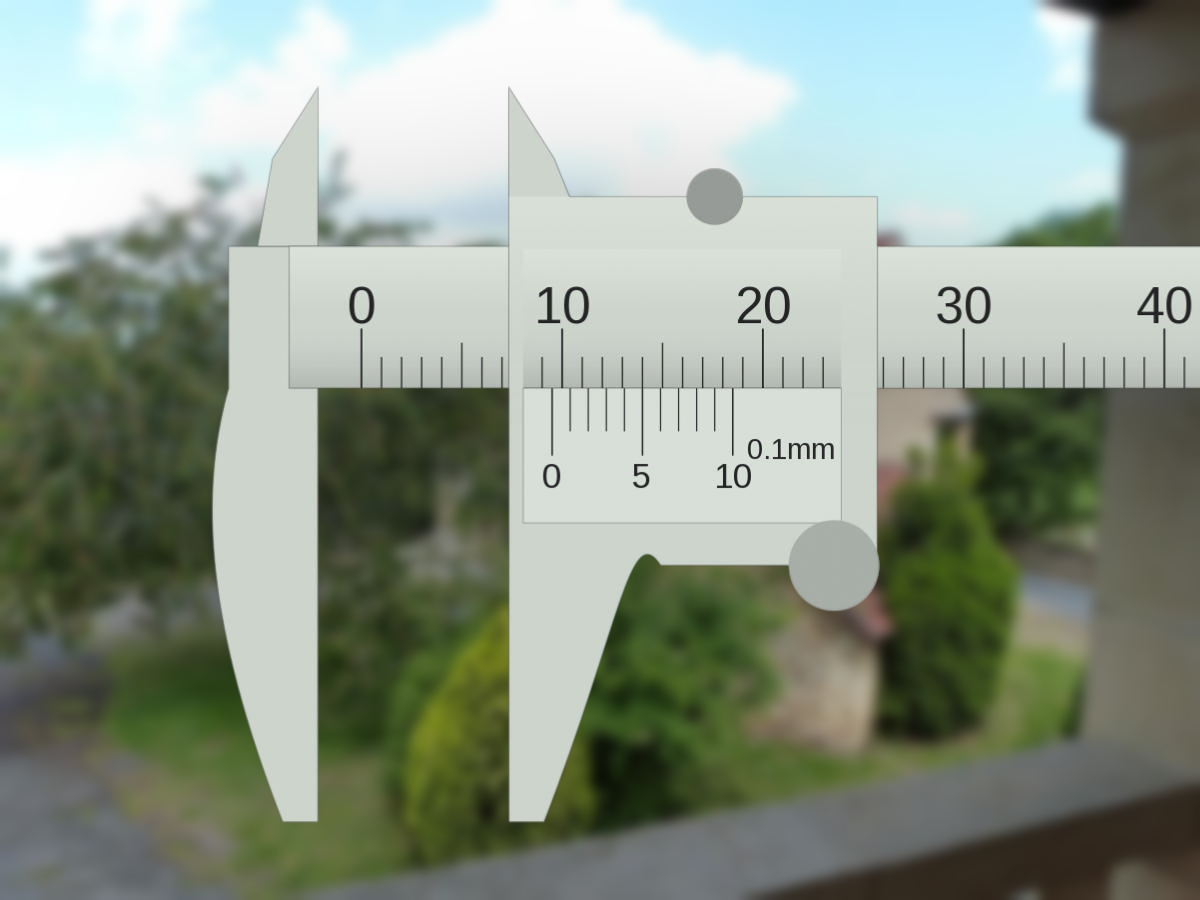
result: 9.5; mm
